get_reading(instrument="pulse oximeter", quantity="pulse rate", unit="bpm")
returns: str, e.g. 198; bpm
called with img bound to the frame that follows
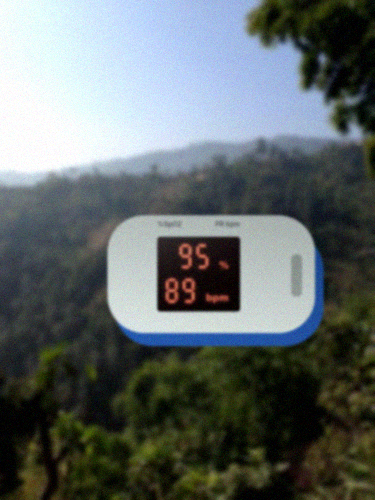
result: 89; bpm
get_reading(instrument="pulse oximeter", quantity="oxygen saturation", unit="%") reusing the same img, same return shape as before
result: 95; %
